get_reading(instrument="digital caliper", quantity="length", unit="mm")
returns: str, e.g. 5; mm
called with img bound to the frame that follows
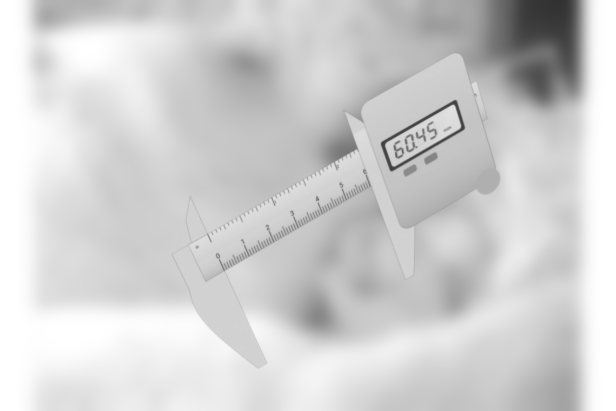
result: 60.45; mm
